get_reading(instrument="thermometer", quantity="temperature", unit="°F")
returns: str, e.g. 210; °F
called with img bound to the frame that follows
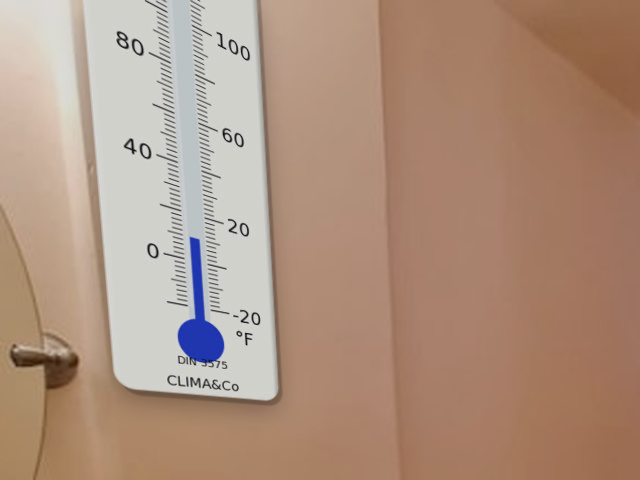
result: 10; °F
